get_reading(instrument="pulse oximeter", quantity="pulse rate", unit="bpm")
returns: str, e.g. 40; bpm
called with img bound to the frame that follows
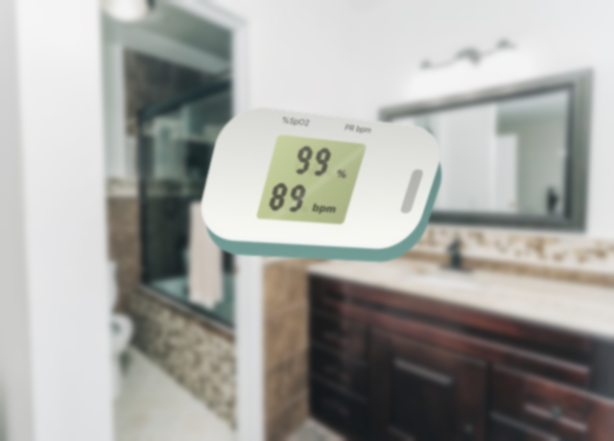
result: 89; bpm
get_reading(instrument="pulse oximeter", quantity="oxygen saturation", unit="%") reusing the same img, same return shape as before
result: 99; %
